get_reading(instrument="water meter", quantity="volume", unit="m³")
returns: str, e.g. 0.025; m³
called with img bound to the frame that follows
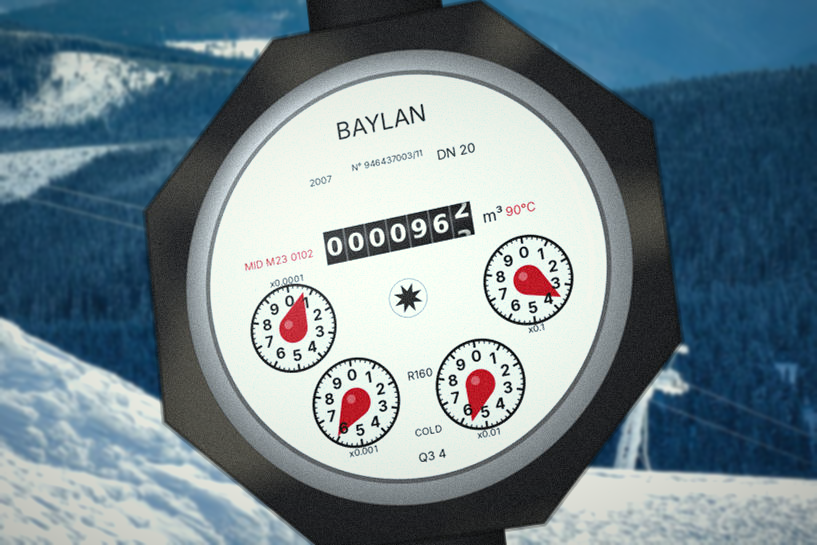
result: 962.3560; m³
